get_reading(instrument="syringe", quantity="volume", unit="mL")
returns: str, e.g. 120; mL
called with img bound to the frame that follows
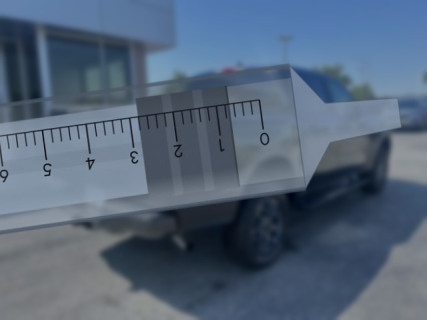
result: 0.7; mL
